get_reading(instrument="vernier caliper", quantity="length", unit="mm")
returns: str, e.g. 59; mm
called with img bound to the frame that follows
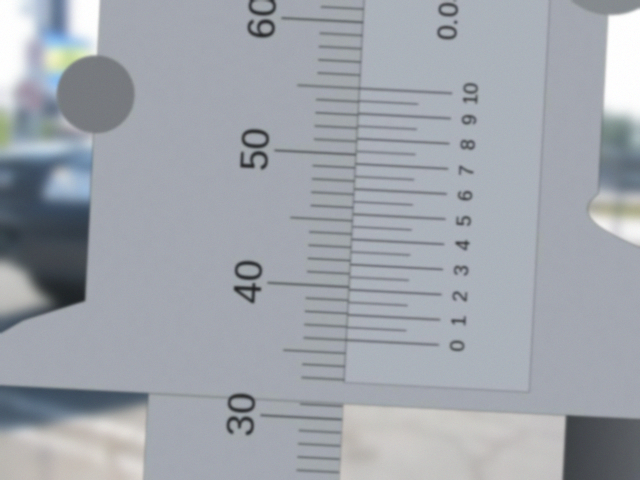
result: 36.0; mm
